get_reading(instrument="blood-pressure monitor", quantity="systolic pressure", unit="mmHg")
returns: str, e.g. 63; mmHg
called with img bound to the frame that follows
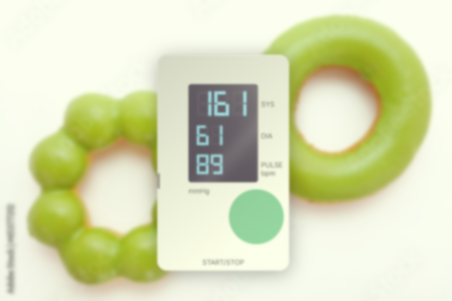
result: 161; mmHg
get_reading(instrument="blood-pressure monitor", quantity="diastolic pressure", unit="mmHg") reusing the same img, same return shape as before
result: 61; mmHg
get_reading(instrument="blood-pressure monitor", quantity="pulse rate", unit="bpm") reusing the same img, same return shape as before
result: 89; bpm
